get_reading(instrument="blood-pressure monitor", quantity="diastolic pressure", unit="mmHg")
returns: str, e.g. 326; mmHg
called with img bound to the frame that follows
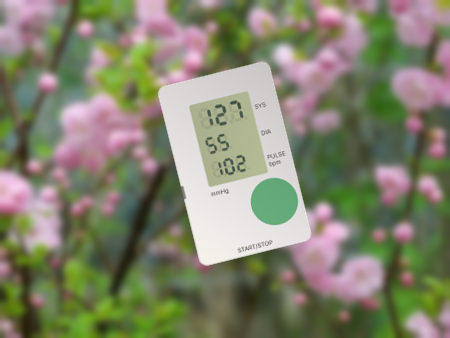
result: 55; mmHg
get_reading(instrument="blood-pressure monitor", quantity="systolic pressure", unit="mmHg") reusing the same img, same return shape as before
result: 127; mmHg
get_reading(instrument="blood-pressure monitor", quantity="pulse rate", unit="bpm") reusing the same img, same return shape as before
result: 102; bpm
